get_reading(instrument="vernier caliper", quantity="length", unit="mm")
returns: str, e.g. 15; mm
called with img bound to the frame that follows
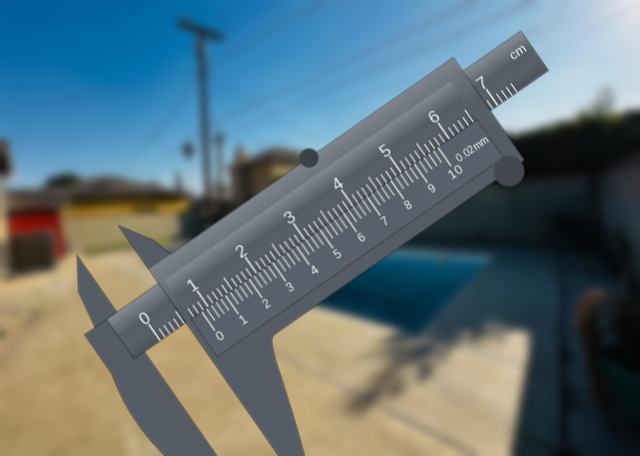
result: 8.6; mm
